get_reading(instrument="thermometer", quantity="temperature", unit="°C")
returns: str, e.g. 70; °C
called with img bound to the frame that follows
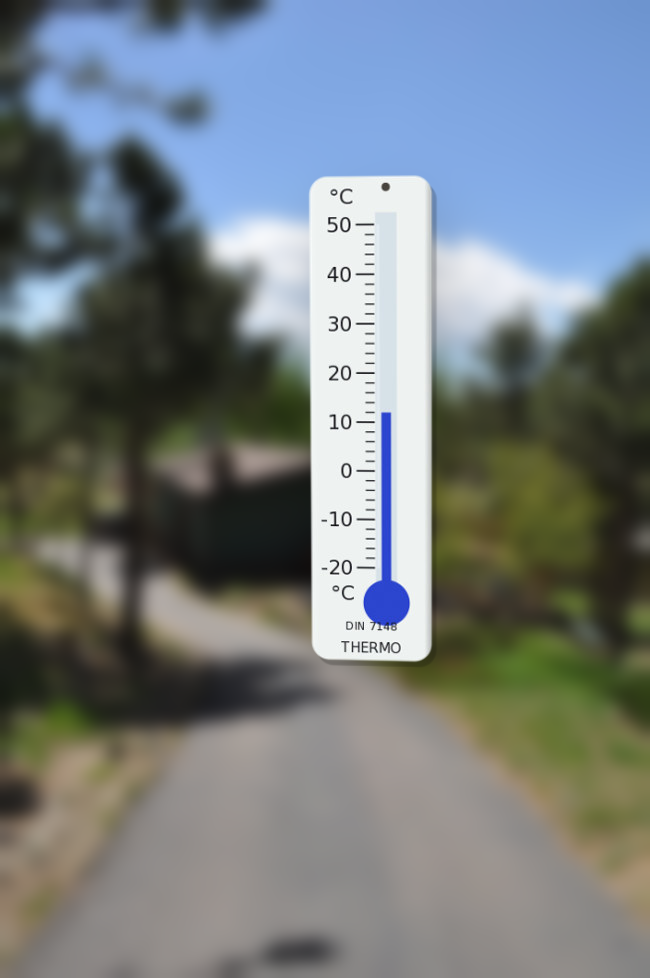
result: 12; °C
